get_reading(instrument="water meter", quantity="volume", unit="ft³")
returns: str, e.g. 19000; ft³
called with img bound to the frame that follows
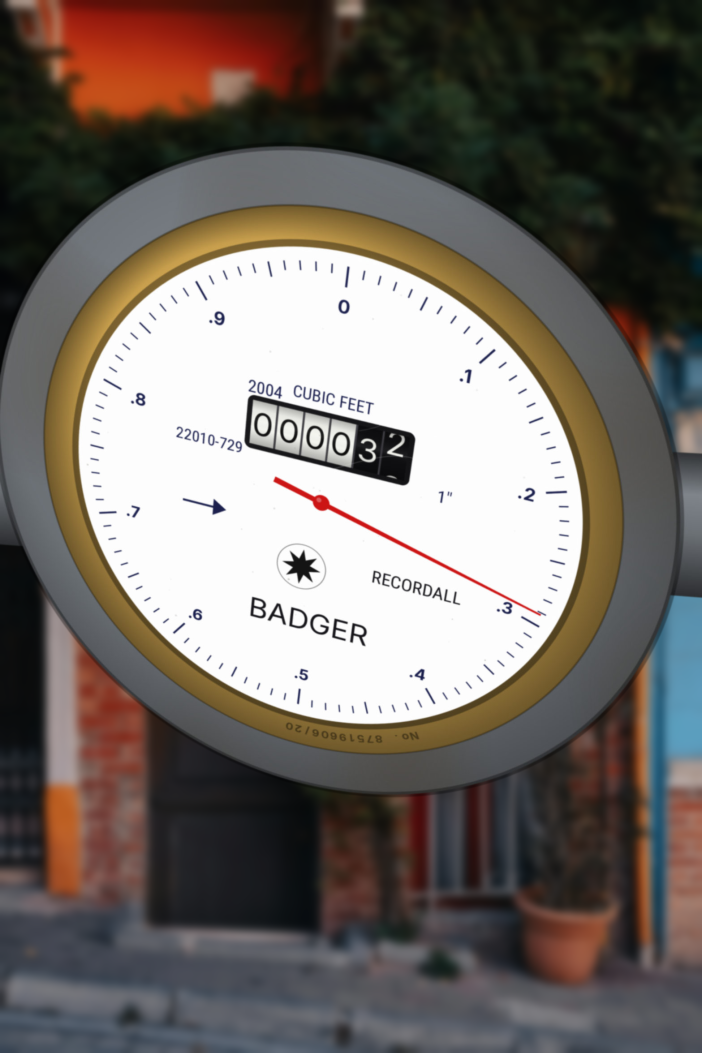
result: 32.29; ft³
